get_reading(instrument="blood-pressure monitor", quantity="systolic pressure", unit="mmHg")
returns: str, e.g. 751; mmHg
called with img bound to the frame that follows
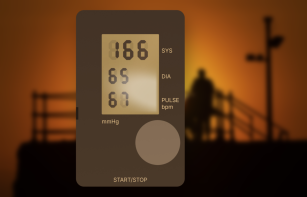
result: 166; mmHg
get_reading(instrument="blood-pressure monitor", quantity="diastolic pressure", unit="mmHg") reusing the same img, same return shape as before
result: 65; mmHg
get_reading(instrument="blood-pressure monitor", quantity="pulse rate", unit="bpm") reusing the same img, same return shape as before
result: 67; bpm
